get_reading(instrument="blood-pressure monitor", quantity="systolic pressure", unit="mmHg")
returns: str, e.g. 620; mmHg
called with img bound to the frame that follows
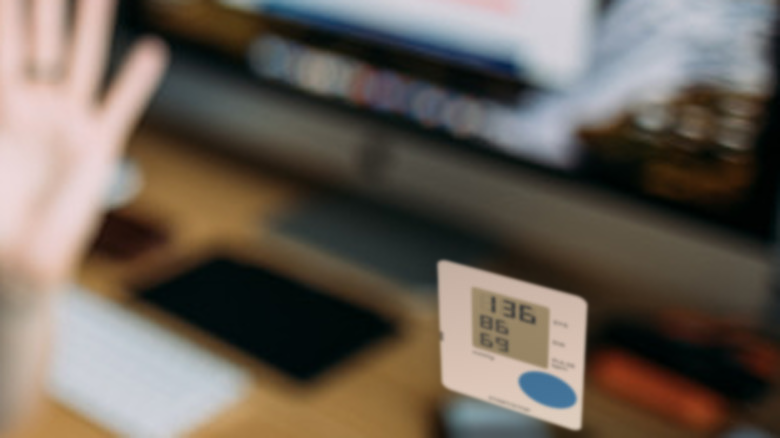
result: 136; mmHg
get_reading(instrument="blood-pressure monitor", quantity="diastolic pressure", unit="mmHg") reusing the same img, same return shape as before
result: 86; mmHg
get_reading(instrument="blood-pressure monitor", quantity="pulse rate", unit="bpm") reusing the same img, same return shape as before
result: 69; bpm
